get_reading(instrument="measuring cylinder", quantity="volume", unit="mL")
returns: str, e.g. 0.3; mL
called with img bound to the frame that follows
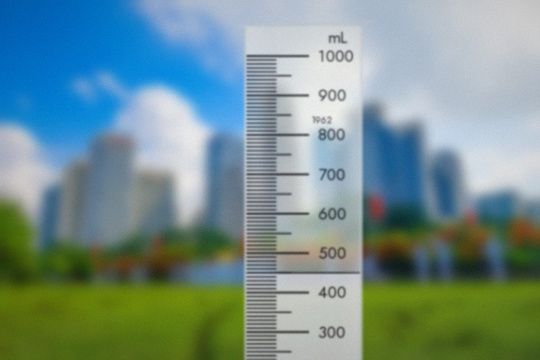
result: 450; mL
